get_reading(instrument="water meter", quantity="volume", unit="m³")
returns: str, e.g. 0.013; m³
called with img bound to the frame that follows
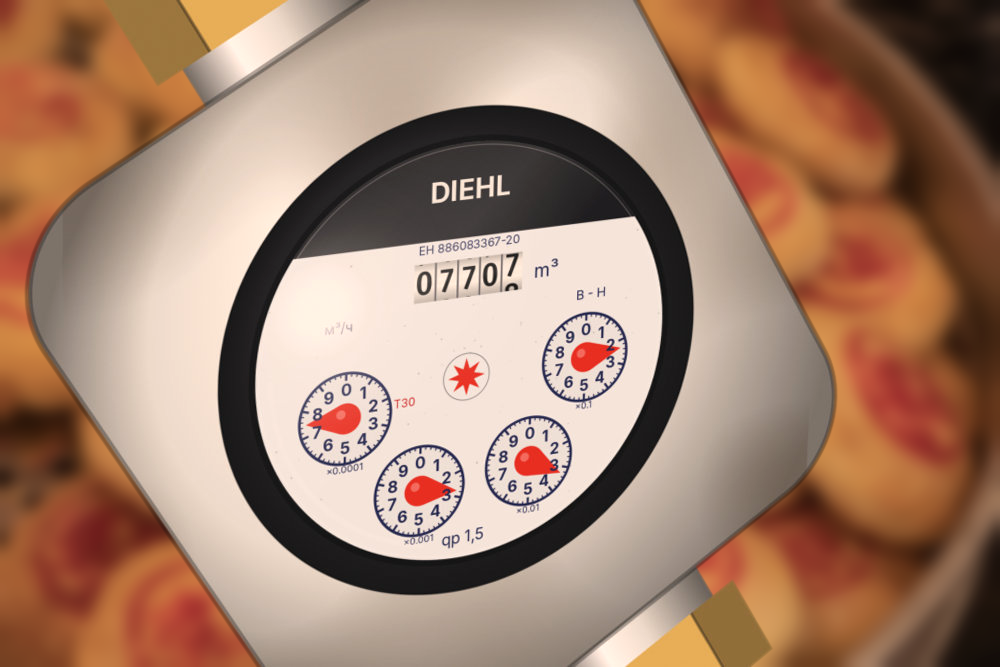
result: 7707.2327; m³
